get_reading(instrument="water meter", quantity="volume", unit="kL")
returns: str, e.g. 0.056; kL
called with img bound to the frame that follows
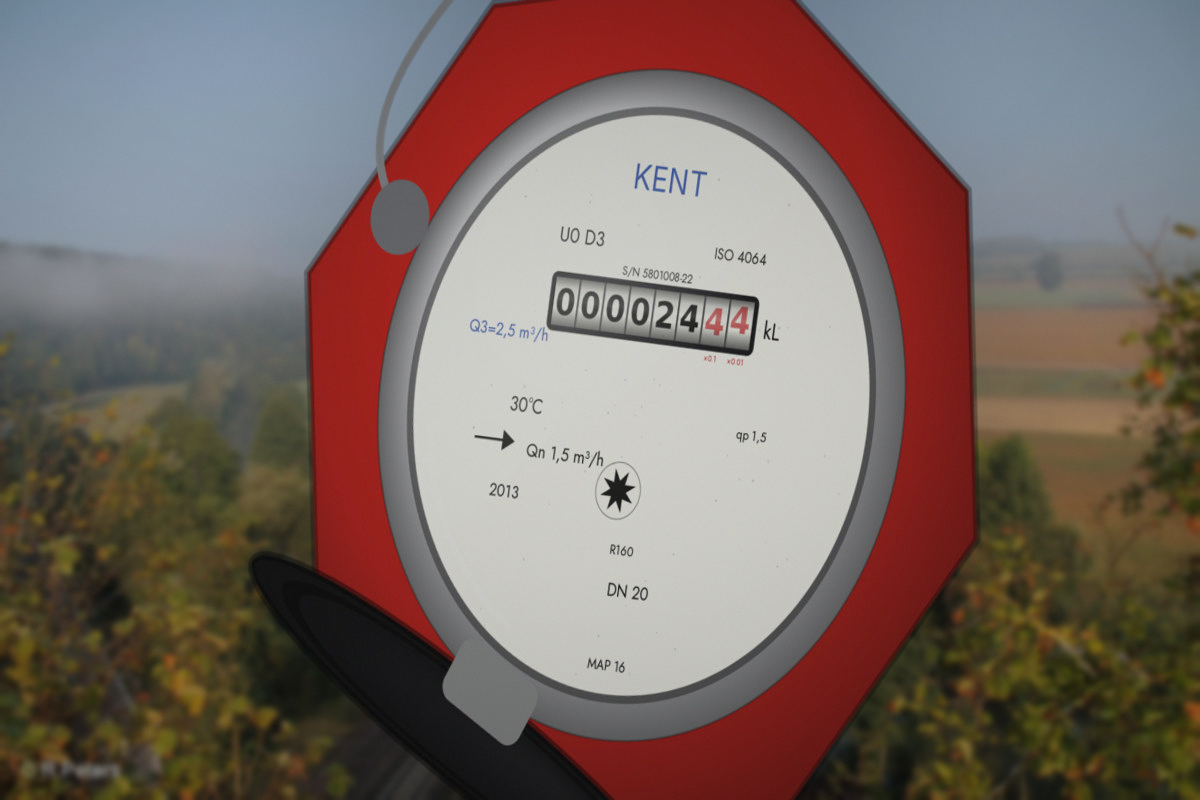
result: 24.44; kL
